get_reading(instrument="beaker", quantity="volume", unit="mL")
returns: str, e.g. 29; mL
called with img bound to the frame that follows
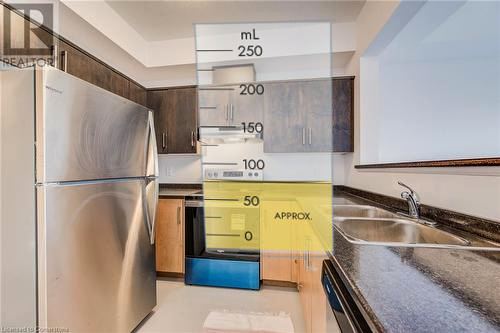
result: 75; mL
